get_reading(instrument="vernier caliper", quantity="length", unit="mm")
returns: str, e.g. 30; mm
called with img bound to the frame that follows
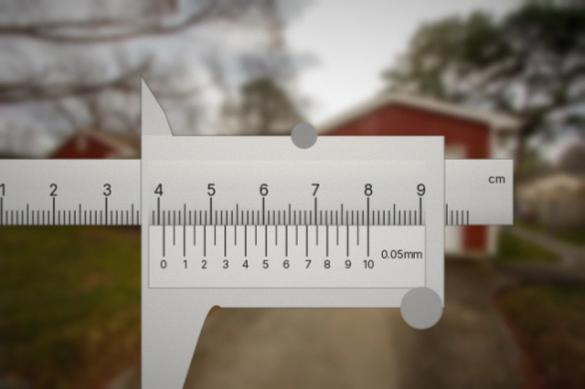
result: 41.0; mm
